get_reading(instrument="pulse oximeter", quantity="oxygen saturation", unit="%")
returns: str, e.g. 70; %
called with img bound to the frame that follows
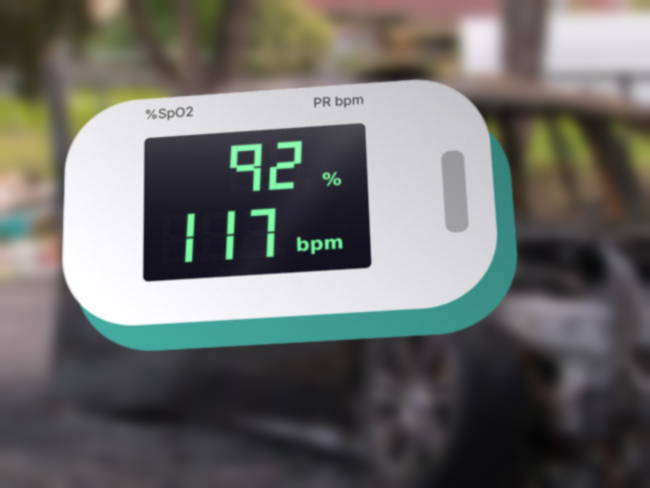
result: 92; %
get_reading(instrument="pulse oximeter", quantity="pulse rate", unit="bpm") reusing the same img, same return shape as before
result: 117; bpm
